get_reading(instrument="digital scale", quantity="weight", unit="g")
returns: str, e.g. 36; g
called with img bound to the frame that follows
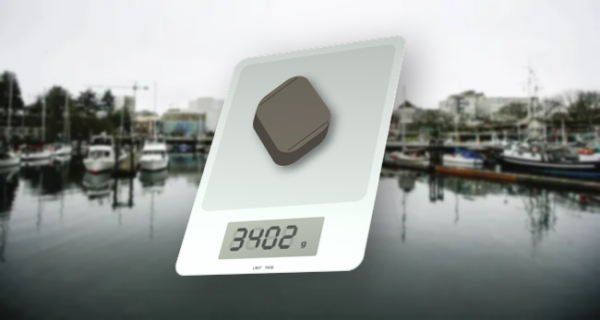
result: 3402; g
